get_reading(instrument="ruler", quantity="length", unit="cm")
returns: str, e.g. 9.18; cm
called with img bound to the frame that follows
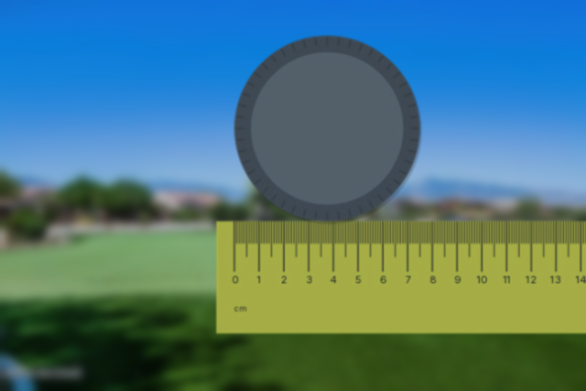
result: 7.5; cm
